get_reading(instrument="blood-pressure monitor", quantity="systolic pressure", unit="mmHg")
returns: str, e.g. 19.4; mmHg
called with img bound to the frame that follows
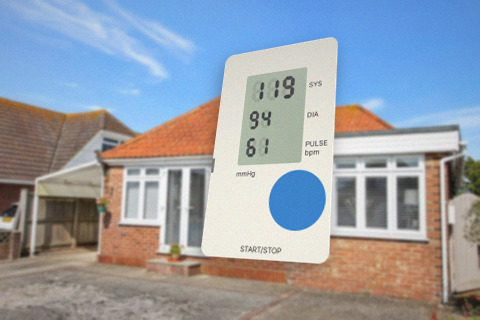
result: 119; mmHg
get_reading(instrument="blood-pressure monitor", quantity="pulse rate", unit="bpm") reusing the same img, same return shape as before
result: 61; bpm
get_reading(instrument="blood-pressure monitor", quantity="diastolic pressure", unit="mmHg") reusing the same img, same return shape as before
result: 94; mmHg
